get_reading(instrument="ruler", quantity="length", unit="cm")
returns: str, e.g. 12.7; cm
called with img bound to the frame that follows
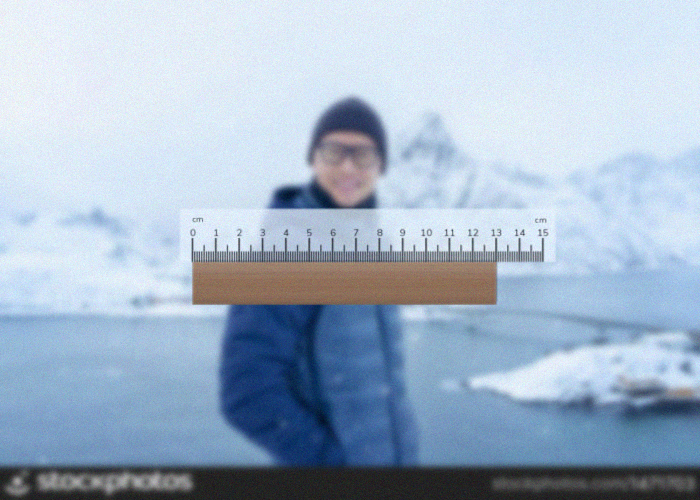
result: 13; cm
